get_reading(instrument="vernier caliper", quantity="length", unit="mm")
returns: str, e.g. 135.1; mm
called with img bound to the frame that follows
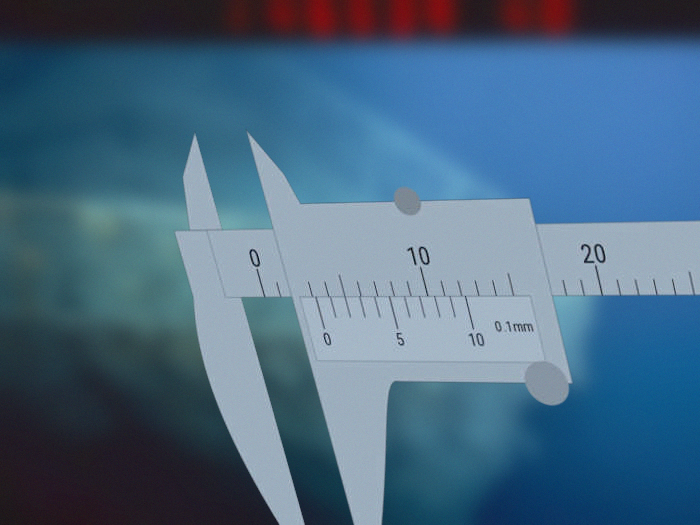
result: 3.2; mm
